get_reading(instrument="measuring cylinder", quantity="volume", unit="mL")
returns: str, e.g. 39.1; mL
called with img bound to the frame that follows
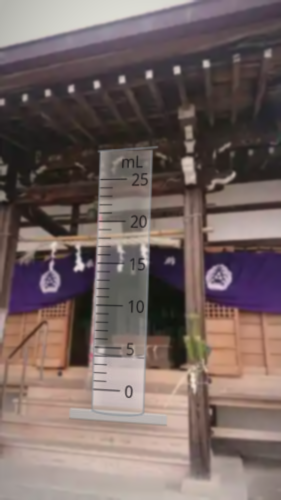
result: 4; mL
